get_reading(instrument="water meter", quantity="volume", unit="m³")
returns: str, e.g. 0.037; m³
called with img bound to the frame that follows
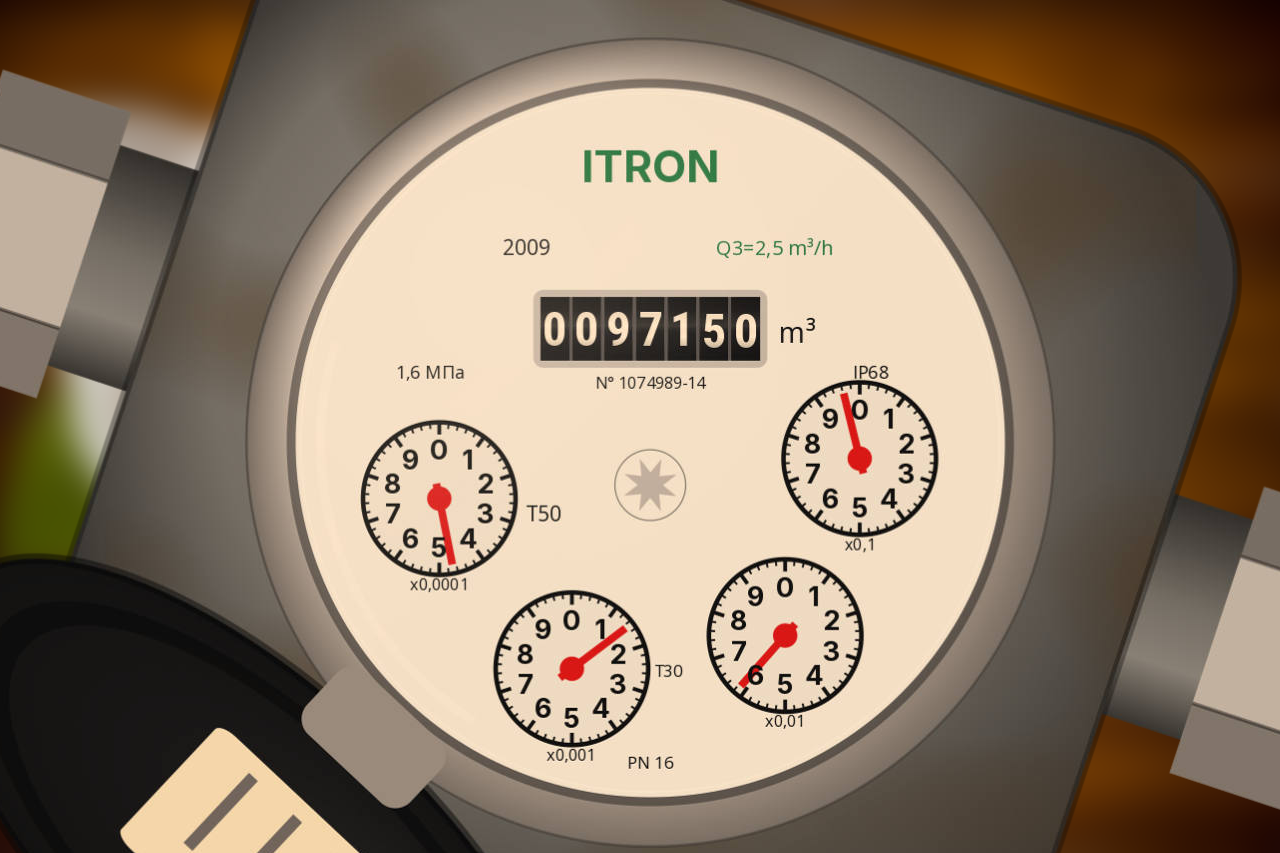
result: 97149.9614; m³
